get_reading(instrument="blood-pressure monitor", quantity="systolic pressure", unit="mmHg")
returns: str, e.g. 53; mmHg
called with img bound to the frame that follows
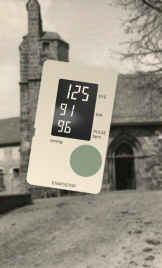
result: 125; mmHg
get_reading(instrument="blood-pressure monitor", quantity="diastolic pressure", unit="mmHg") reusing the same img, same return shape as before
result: 91; mmHg
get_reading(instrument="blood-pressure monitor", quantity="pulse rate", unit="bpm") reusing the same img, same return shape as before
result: 96; bpm
